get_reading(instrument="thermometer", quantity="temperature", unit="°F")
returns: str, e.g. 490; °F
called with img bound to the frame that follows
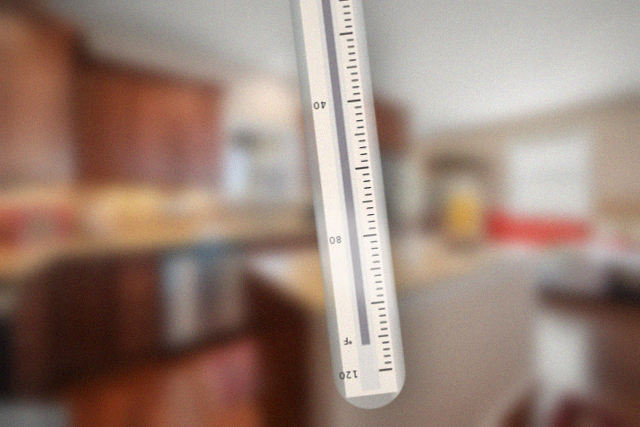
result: 112; °F
